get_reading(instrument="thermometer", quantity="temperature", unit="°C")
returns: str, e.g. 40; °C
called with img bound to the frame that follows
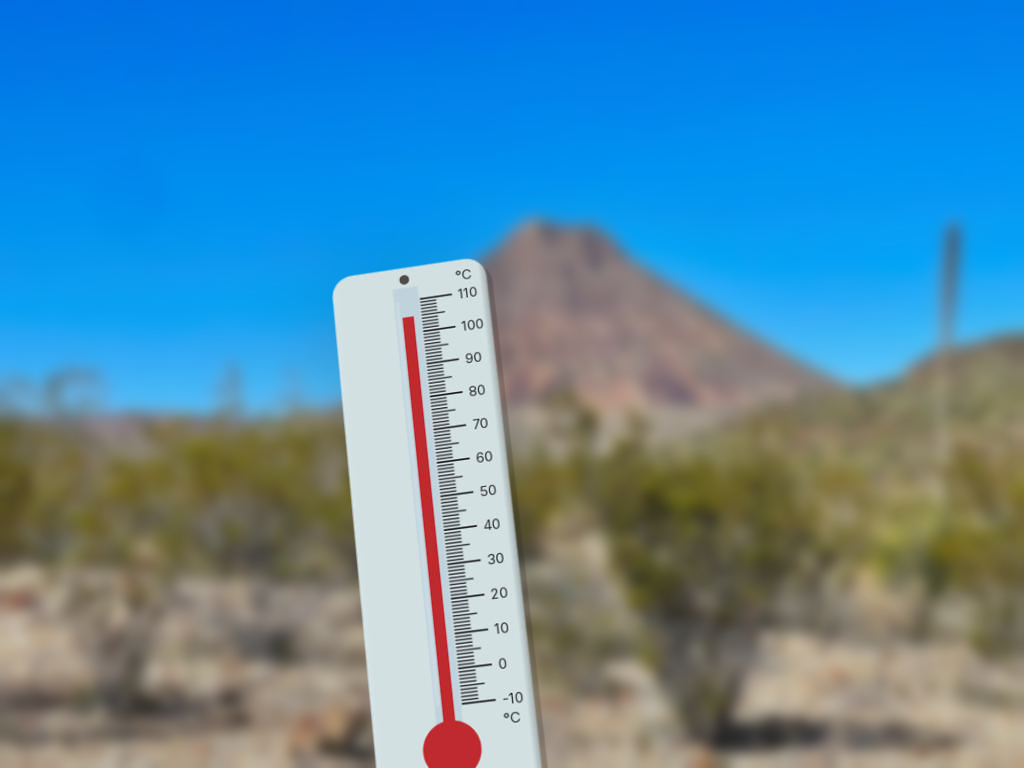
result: 105; °C
